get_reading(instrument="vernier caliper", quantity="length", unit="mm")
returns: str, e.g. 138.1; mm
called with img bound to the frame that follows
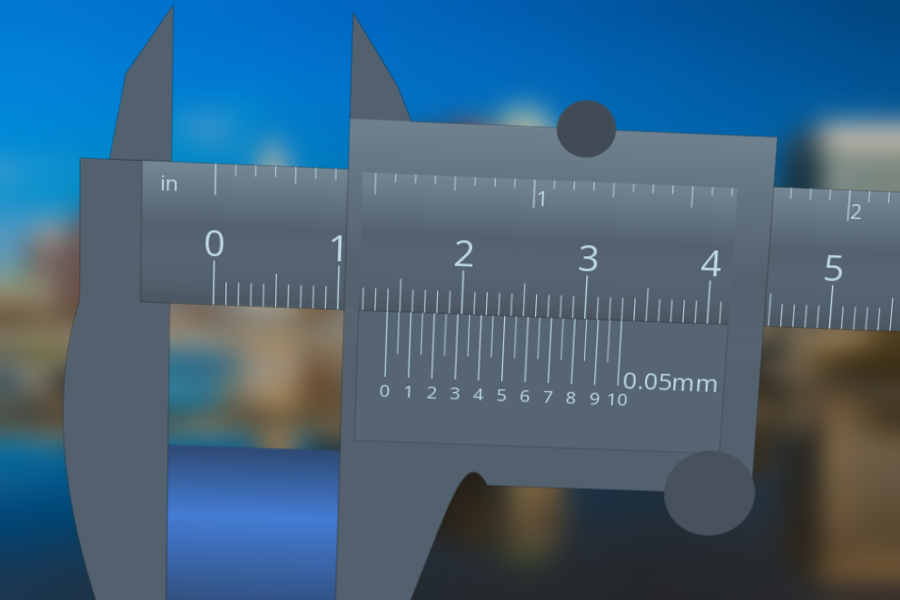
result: 14.0; mm
